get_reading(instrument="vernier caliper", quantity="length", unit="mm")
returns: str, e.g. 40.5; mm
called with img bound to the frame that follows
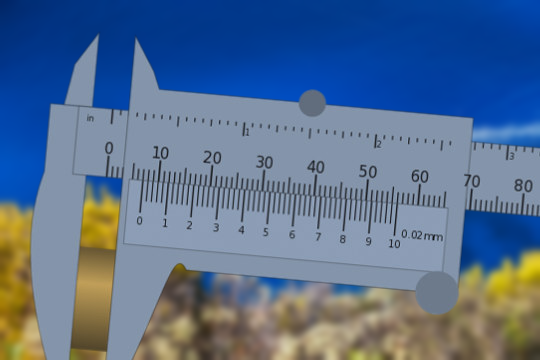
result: 7.0; mm
